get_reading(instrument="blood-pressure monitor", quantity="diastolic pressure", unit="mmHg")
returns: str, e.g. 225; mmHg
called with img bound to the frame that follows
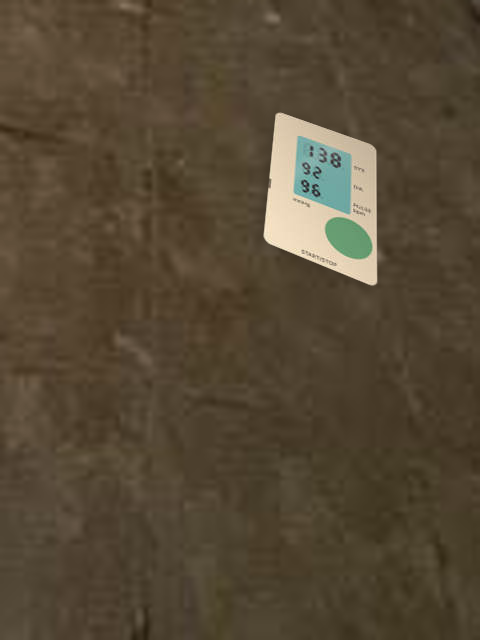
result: 92; mmHg
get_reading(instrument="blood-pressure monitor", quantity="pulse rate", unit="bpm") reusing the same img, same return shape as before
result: 96; bpm
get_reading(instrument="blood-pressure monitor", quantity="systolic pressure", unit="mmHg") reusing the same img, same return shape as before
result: 138; mmHg
